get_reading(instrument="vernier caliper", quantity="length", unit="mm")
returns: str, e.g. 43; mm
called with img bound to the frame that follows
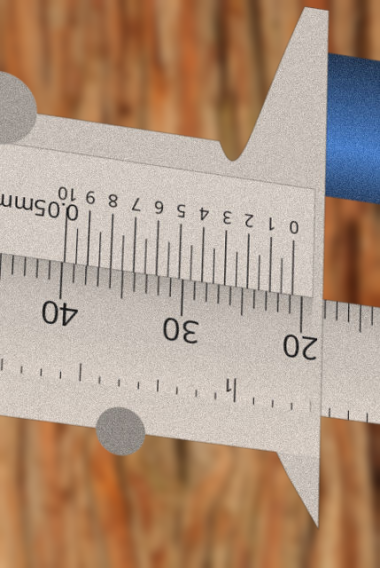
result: 20.8; mm
